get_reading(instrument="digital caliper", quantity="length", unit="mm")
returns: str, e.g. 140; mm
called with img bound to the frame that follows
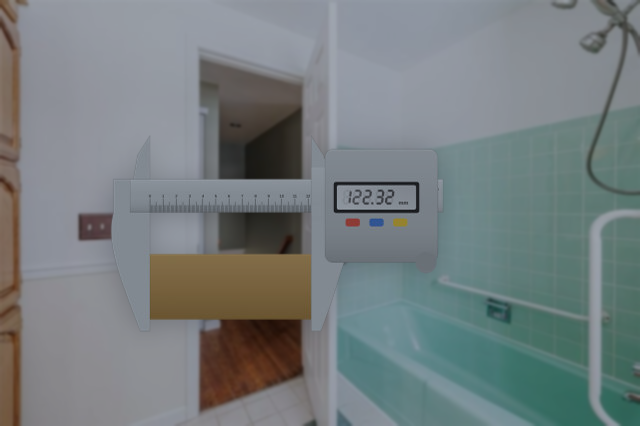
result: 122.32; mm
